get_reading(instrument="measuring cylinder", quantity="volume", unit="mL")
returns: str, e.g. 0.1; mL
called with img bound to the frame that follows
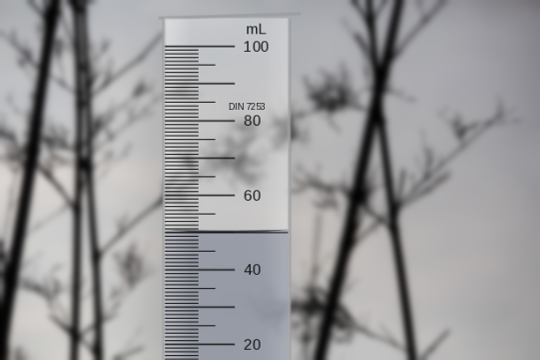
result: 50; mL
